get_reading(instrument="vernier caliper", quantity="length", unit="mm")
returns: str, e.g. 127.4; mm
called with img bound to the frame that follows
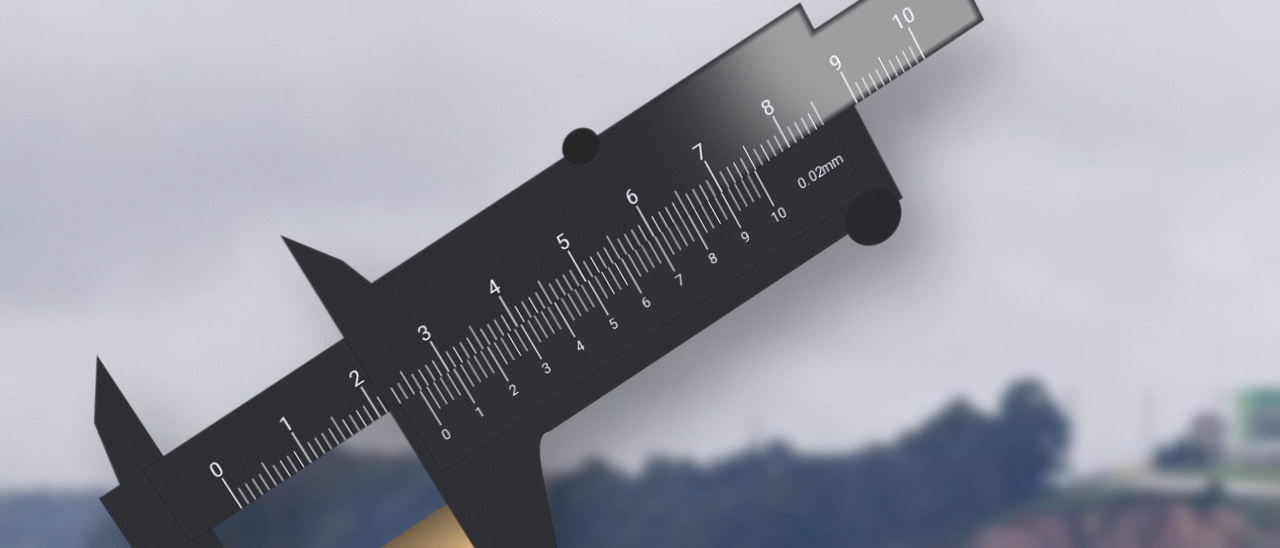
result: 25.8; mm
